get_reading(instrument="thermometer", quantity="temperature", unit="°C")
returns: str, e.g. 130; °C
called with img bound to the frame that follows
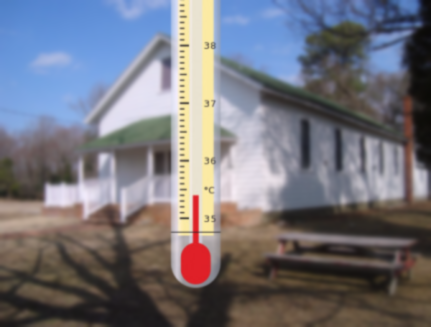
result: 35.4; °C
